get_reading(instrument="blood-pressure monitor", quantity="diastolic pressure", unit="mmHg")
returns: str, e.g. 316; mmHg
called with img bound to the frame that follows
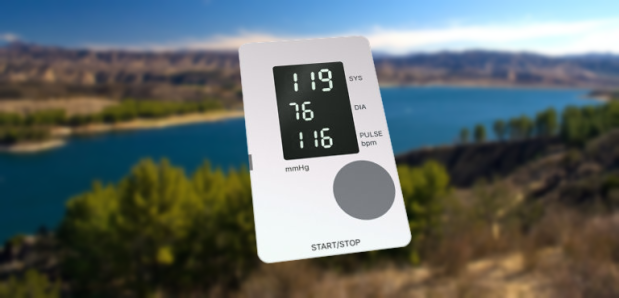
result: 76; mmHg
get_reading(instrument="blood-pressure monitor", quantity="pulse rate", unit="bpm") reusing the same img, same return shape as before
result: 116; bpm
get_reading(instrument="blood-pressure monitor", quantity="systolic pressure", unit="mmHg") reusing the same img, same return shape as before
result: 119; mmHg
